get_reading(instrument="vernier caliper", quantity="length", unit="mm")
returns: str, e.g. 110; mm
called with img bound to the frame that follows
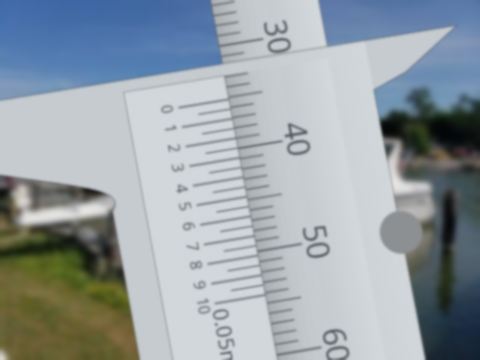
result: 35.2; mm
